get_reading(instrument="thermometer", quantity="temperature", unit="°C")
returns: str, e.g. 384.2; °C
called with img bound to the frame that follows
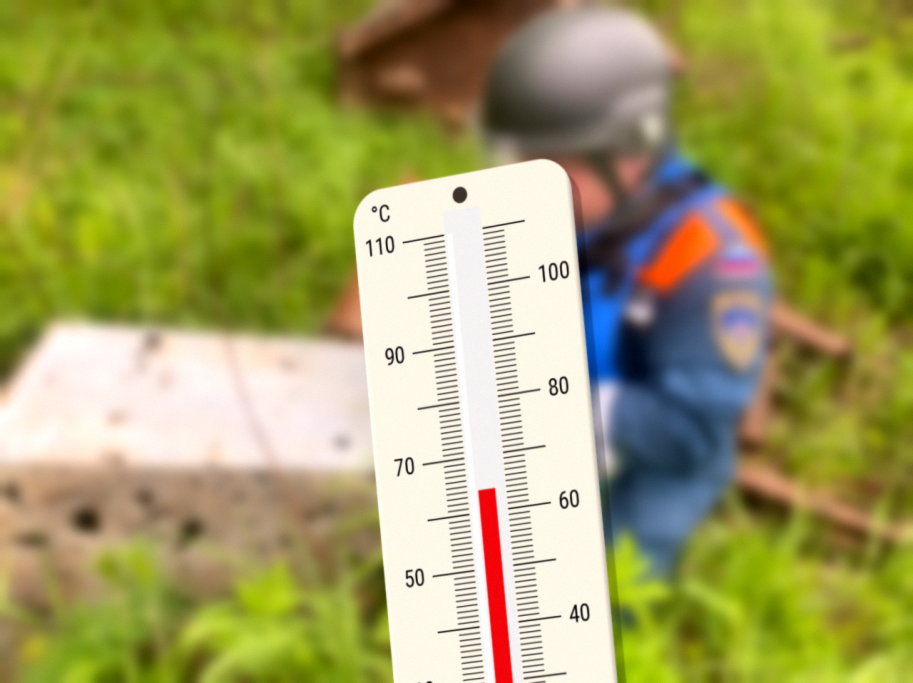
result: 64; °C
